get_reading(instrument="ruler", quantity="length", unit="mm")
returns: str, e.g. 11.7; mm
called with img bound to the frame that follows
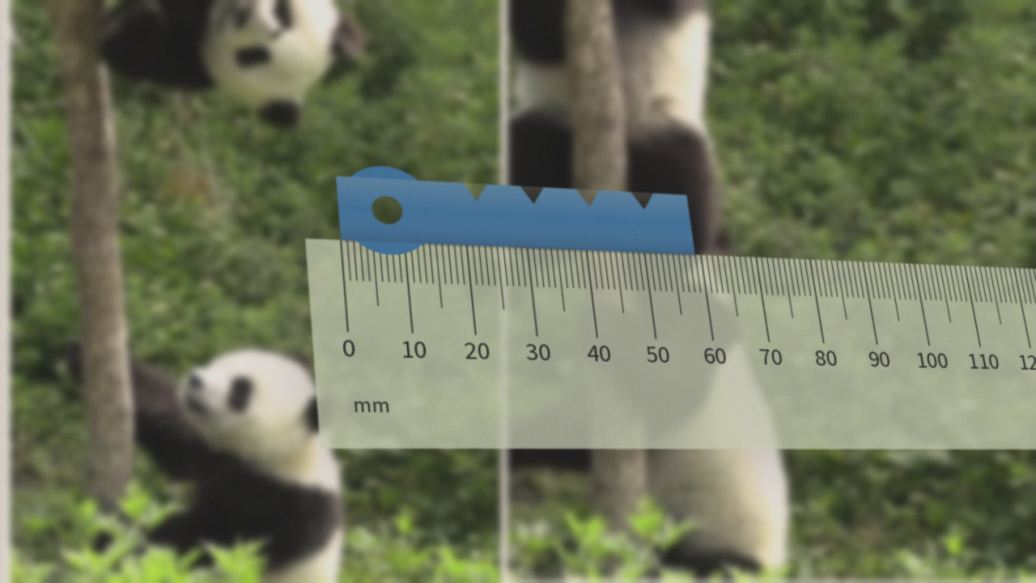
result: 59; mm
